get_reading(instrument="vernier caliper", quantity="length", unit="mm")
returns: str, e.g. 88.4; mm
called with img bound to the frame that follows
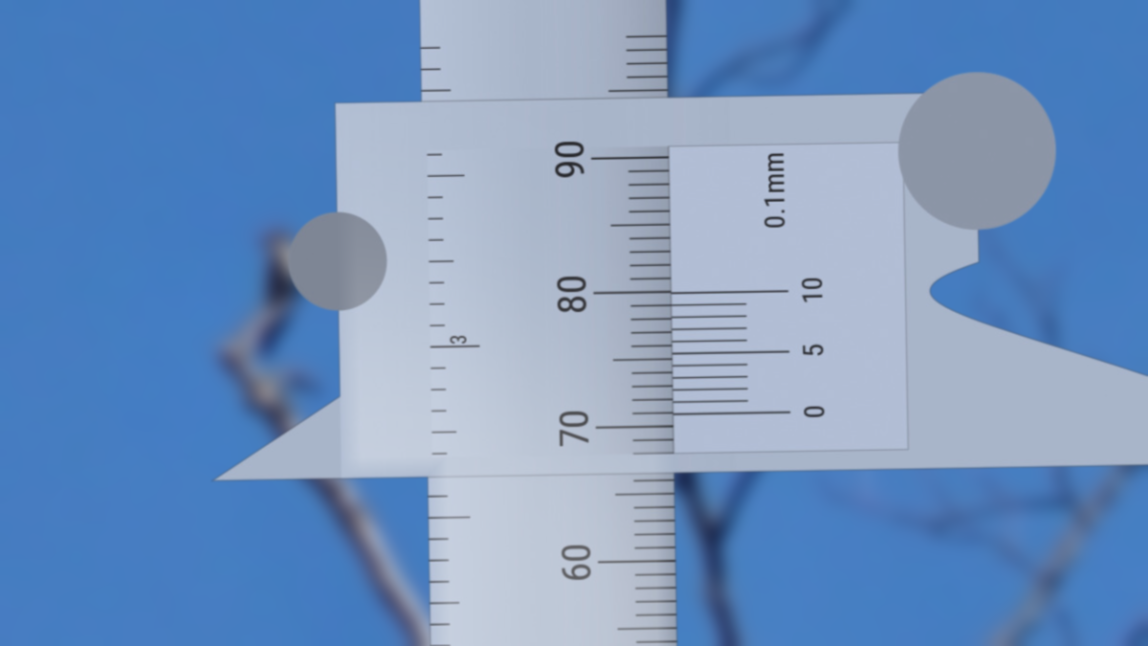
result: 70.9; mm
